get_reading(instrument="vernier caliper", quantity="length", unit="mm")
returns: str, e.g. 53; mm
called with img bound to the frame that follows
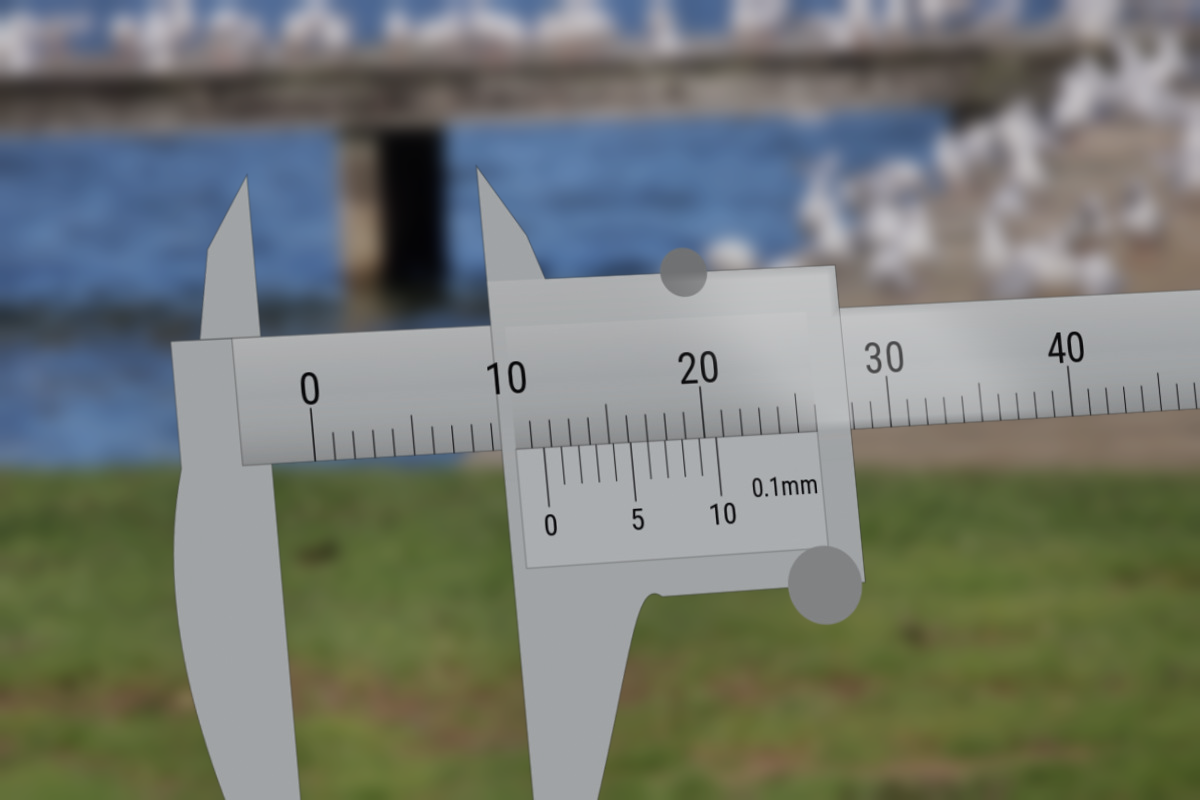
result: 11.6; mm
